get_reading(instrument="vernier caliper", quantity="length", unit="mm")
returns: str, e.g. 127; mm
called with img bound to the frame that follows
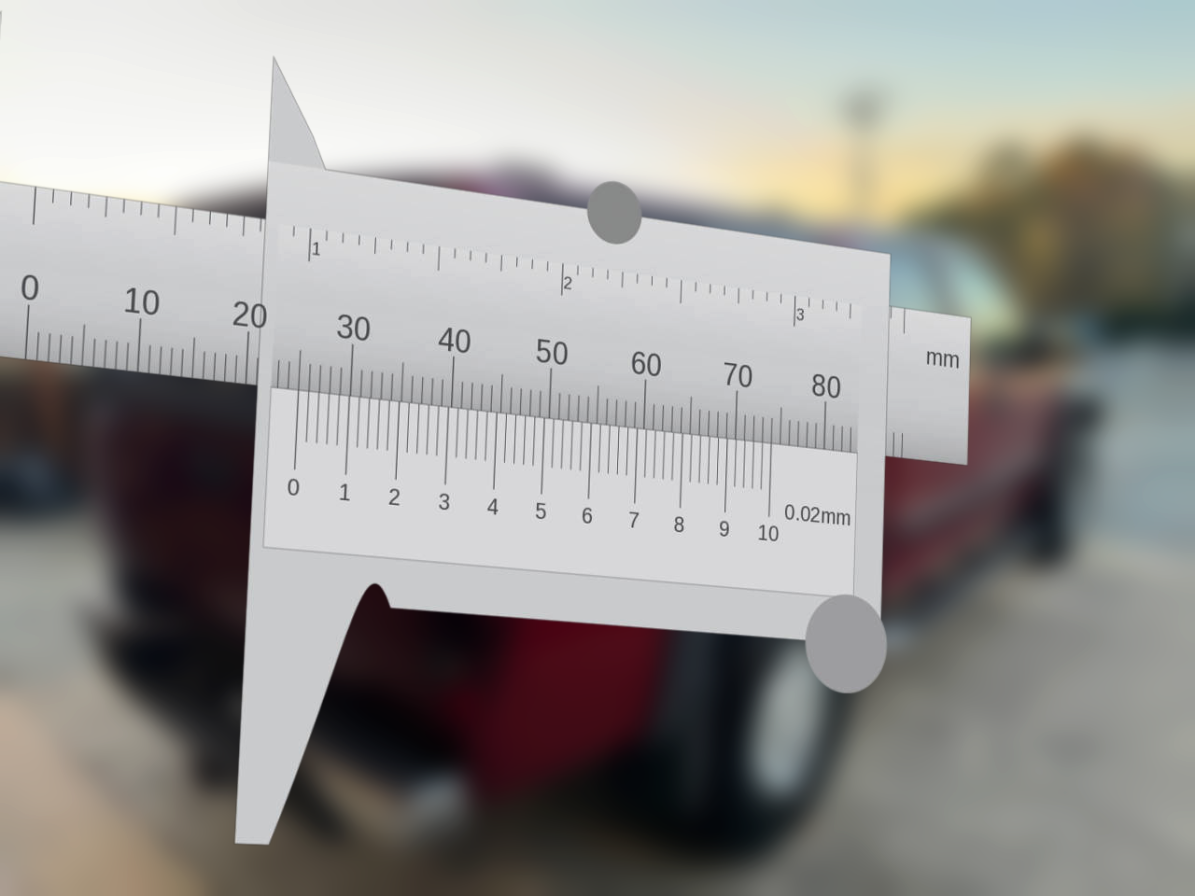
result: 25.0; mm
